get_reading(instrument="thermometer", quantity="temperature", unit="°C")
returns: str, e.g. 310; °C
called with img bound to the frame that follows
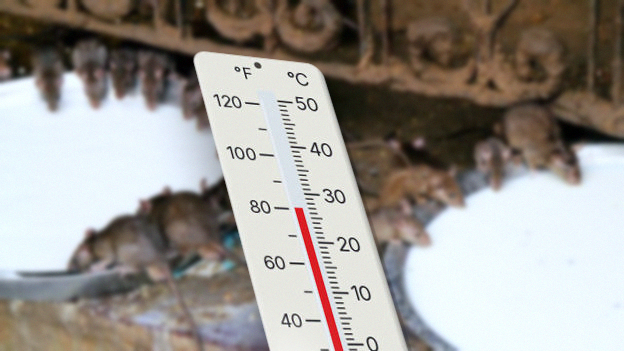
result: 27; °C
